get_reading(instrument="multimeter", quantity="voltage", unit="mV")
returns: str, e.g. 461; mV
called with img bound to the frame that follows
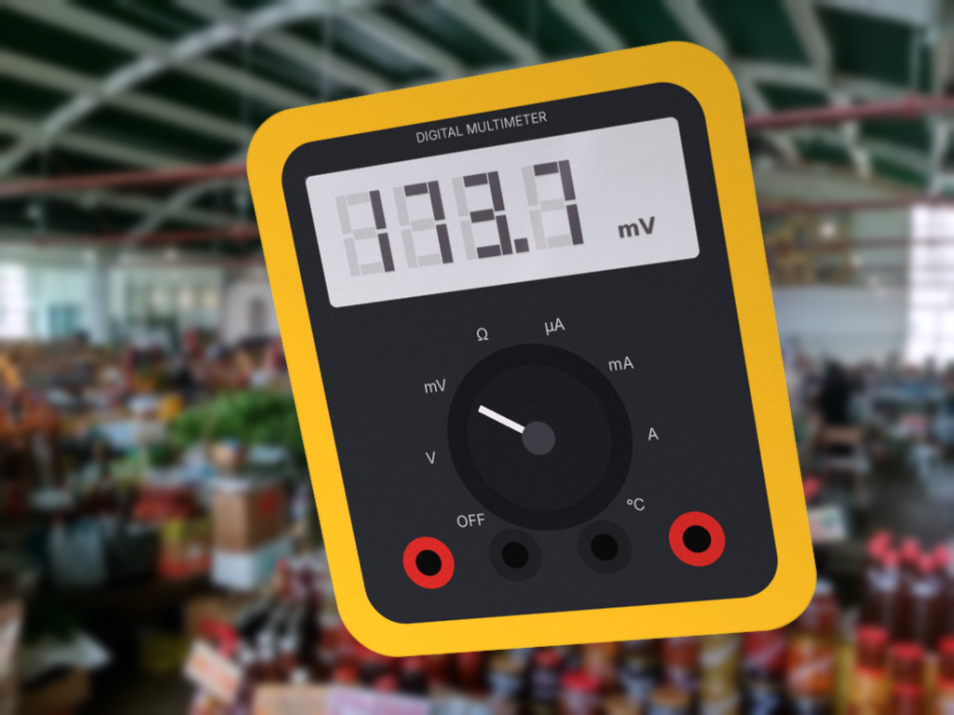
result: 173.7; mV
